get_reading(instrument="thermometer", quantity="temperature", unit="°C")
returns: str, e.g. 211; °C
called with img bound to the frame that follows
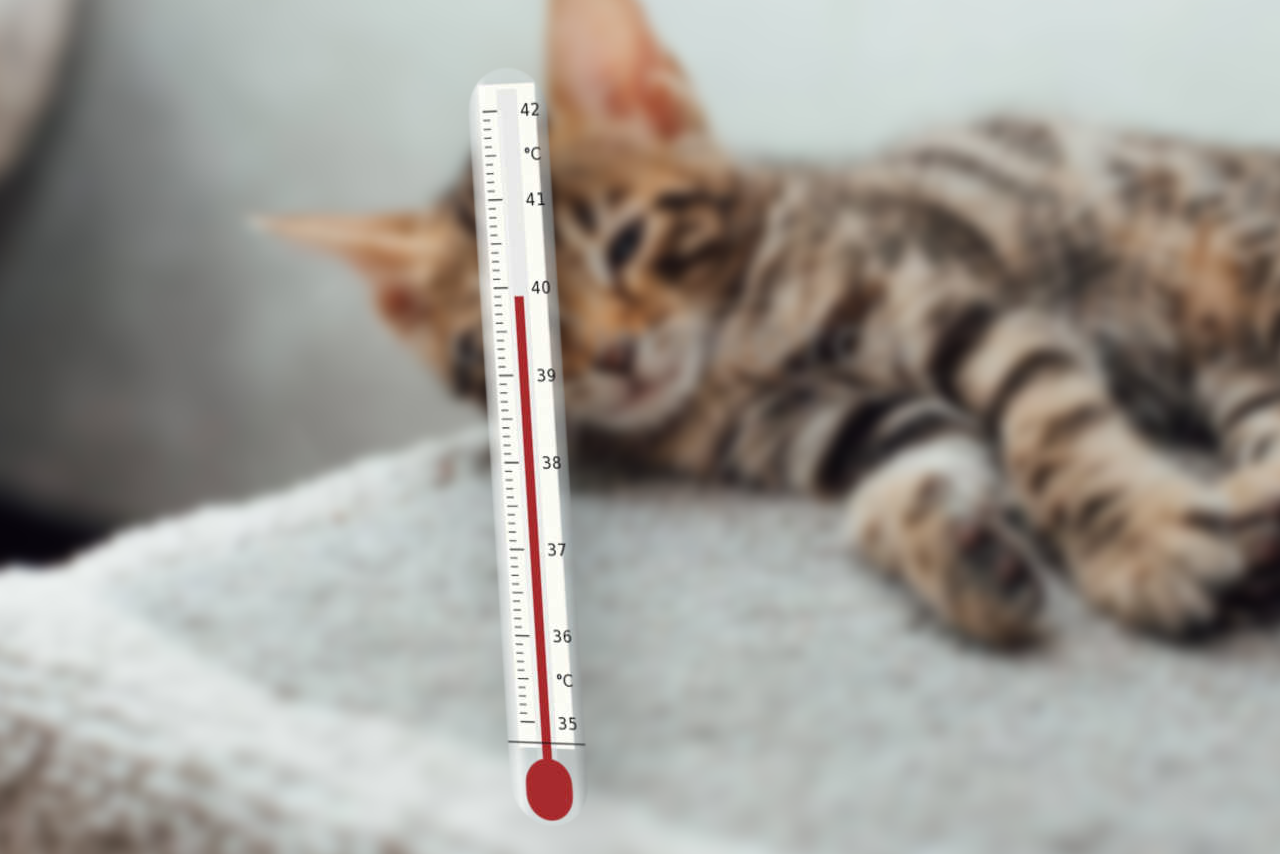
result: 39.9; °C
